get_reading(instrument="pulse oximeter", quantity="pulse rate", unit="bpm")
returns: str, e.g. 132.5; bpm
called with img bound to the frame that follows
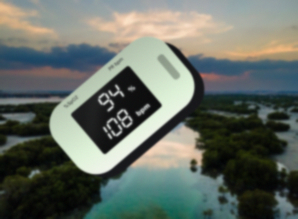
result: 108; bpm
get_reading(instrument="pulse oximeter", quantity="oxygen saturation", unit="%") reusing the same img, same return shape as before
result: 94; %
